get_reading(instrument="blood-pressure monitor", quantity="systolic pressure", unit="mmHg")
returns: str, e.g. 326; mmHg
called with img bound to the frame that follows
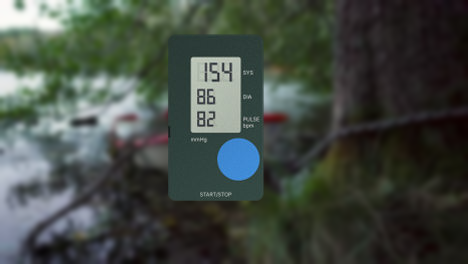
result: 154; mmHg
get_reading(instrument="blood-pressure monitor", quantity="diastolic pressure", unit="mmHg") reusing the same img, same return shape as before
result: 86; mmHg
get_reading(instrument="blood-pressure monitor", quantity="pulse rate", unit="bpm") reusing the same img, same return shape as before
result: 82; bpm
